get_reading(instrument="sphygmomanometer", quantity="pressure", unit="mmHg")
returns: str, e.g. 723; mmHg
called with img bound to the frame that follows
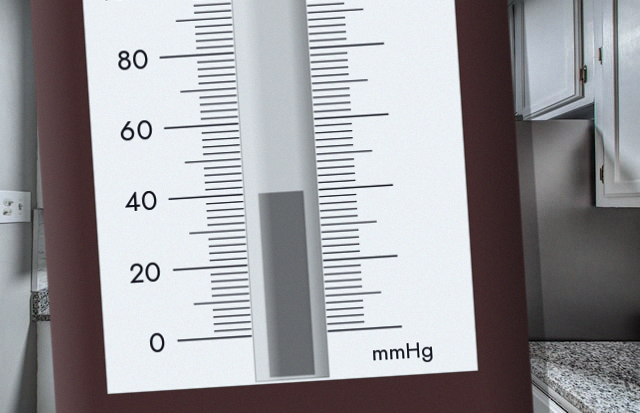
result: 40; mmHg
